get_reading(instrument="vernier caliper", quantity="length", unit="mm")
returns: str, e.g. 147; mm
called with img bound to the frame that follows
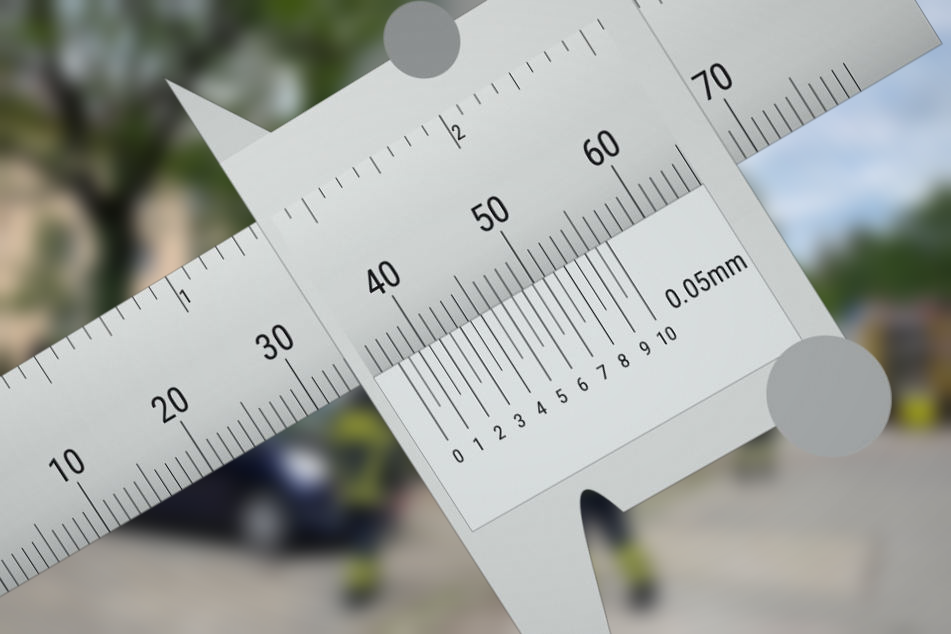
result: 37.5; mm
